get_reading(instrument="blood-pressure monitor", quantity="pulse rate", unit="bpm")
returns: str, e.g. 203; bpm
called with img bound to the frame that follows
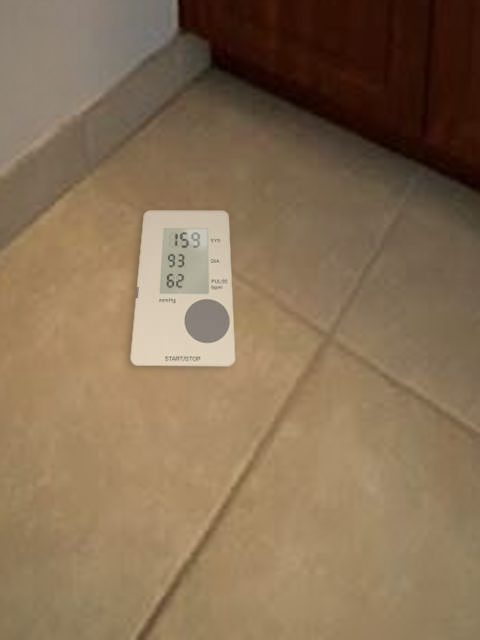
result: 62; bpm
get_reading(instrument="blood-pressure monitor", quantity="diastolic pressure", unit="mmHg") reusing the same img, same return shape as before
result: 93; mmHg
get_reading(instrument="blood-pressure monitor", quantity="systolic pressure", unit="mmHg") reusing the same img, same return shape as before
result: 159; mmHg
